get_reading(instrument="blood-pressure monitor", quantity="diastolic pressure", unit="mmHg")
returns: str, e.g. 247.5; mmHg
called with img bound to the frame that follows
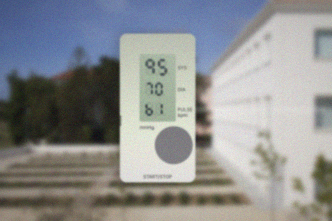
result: 70; mmHg
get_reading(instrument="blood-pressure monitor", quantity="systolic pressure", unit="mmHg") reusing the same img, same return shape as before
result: 95; mmHg
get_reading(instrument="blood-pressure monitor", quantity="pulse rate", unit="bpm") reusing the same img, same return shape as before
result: 61; bpm
